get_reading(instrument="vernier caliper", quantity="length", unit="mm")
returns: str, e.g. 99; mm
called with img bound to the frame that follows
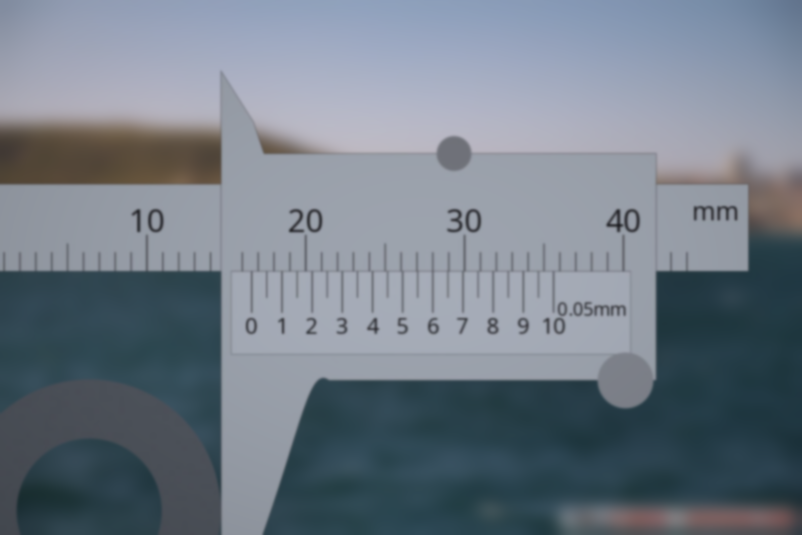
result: 16.6; mm
